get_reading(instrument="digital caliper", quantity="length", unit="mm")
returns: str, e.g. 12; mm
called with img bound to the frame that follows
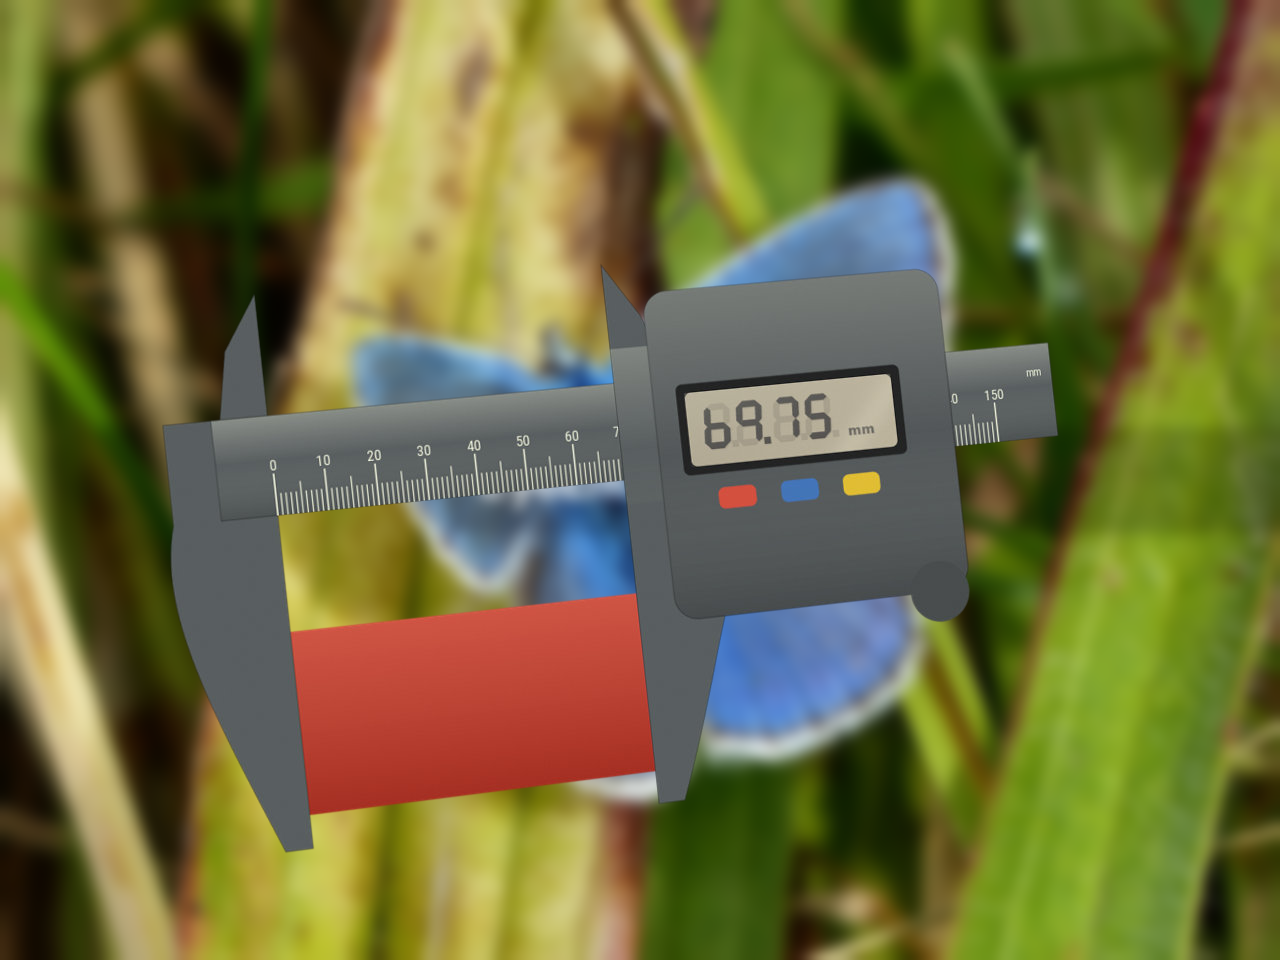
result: 69.75; mm
